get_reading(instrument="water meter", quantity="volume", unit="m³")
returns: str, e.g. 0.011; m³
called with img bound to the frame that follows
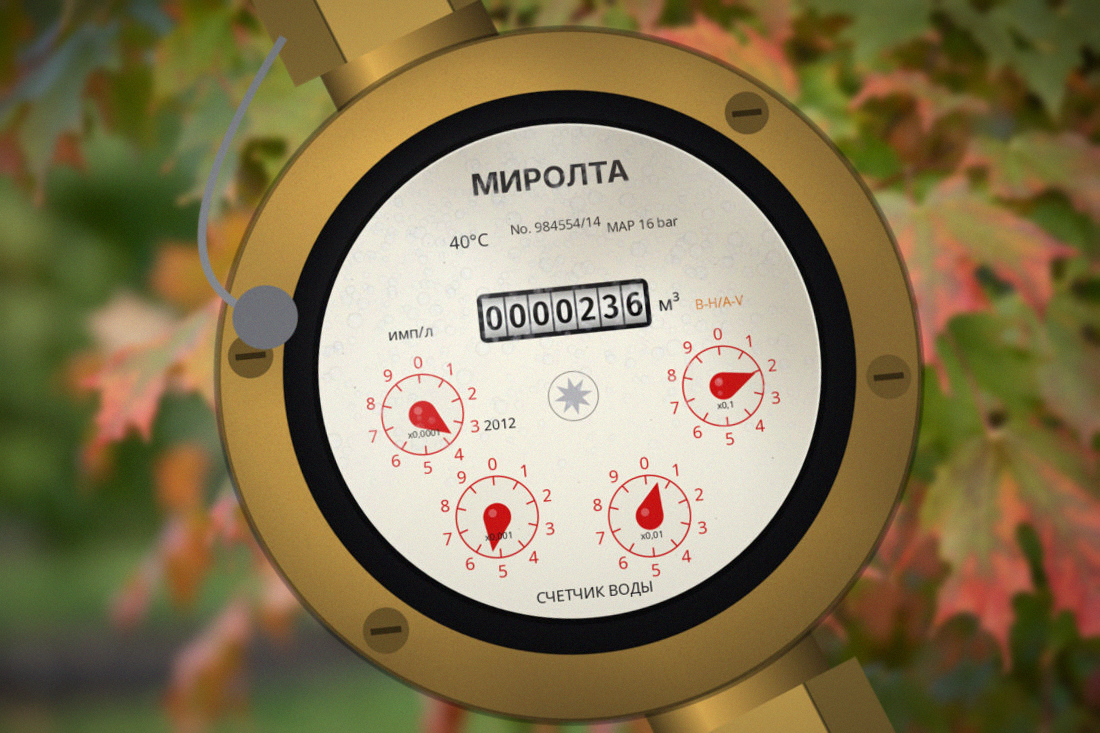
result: 236.2053; m³
